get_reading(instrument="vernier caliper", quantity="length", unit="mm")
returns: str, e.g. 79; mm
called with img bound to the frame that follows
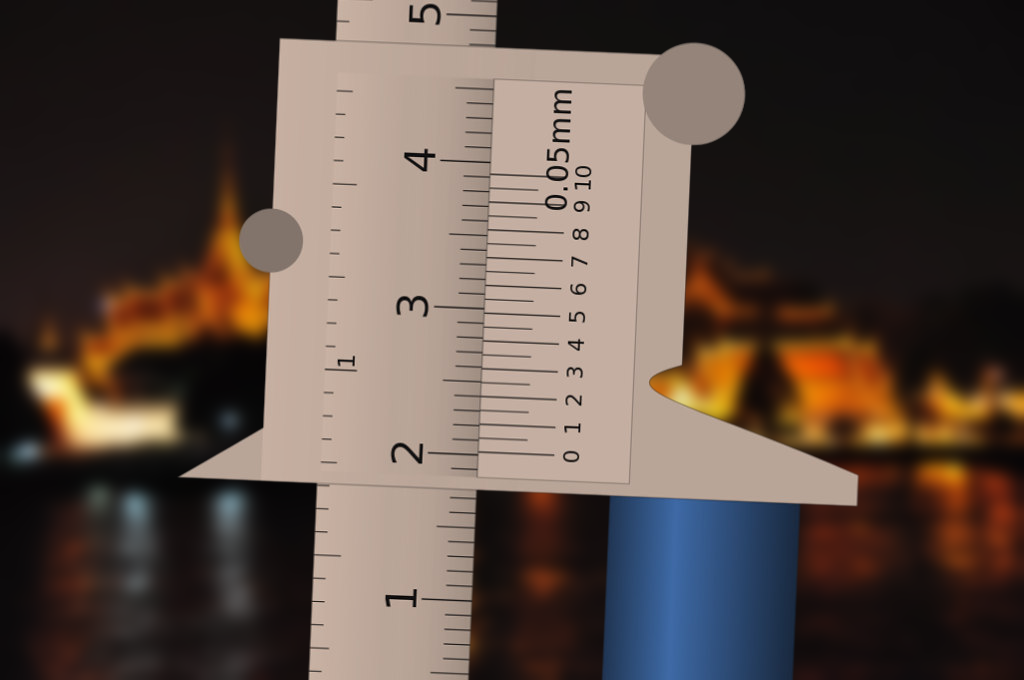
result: 20.2; mm
